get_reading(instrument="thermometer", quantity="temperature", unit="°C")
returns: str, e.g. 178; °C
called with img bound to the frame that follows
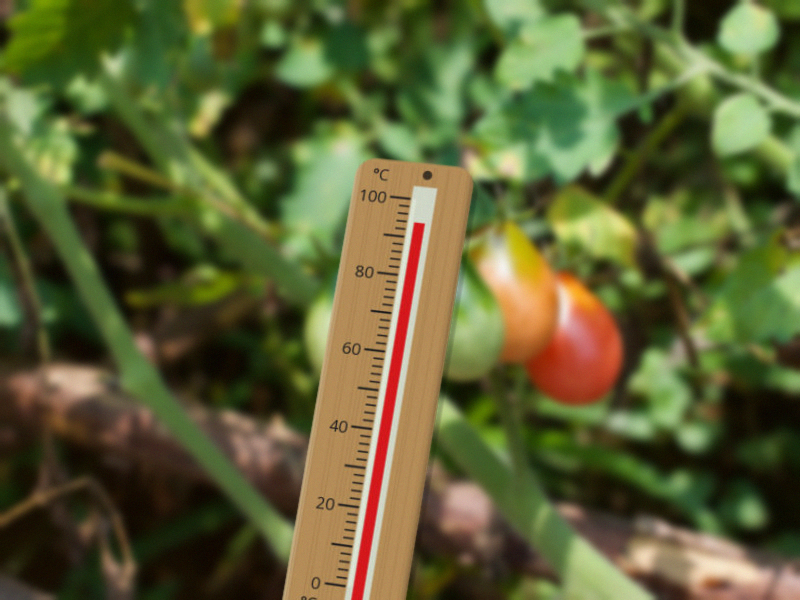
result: 94; °C
